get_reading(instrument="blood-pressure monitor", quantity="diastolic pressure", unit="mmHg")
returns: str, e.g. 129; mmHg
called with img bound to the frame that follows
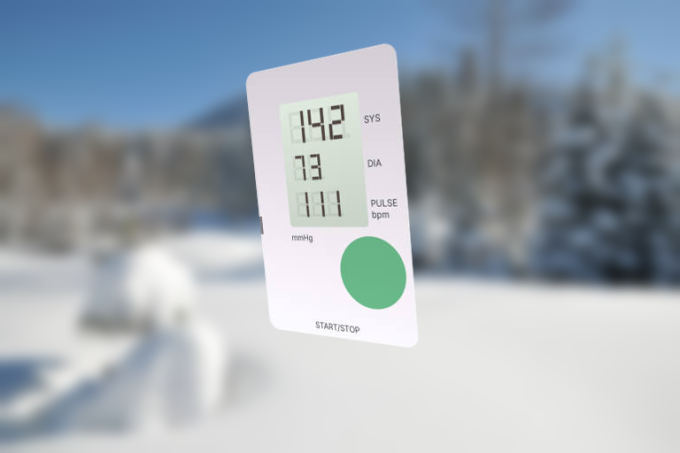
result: 73; mmHg
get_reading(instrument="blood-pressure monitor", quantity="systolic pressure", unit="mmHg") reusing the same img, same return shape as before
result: 142; mmHg
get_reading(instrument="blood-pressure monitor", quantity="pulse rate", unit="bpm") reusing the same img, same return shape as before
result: 111; bpm
